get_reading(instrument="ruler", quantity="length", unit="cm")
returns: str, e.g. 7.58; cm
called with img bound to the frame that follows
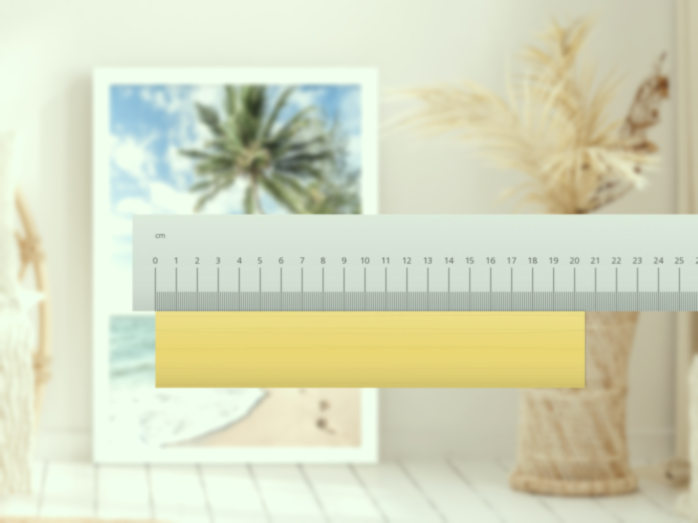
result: 20.5; cm
